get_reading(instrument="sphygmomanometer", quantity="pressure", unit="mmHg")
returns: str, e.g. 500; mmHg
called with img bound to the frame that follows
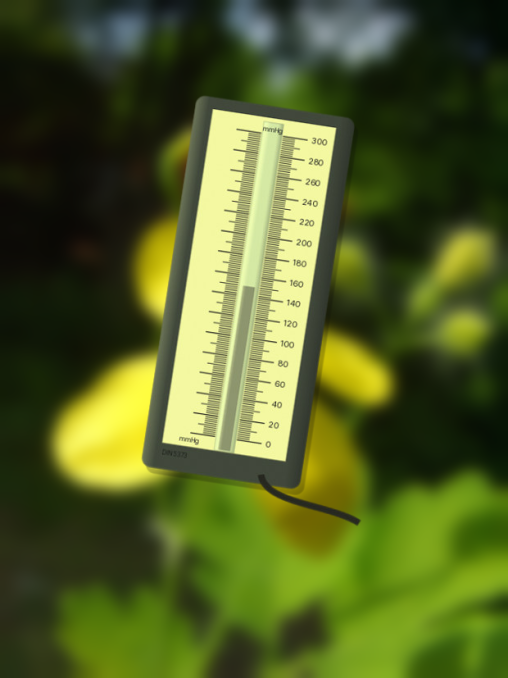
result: 150; mmHg
